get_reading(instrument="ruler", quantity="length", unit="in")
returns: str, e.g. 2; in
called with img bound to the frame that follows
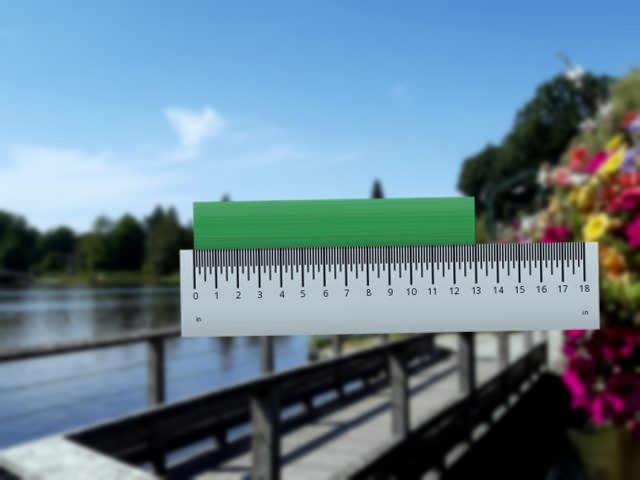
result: 13; in
